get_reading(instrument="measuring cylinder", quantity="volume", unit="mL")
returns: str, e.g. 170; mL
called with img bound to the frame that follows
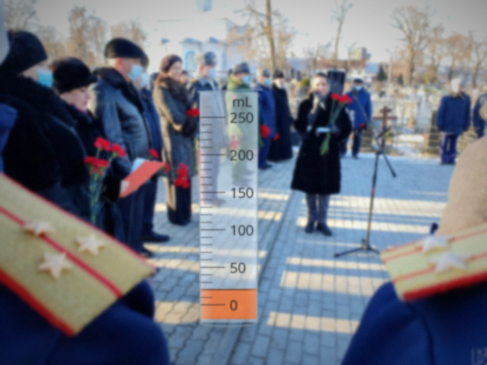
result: 20; mL
